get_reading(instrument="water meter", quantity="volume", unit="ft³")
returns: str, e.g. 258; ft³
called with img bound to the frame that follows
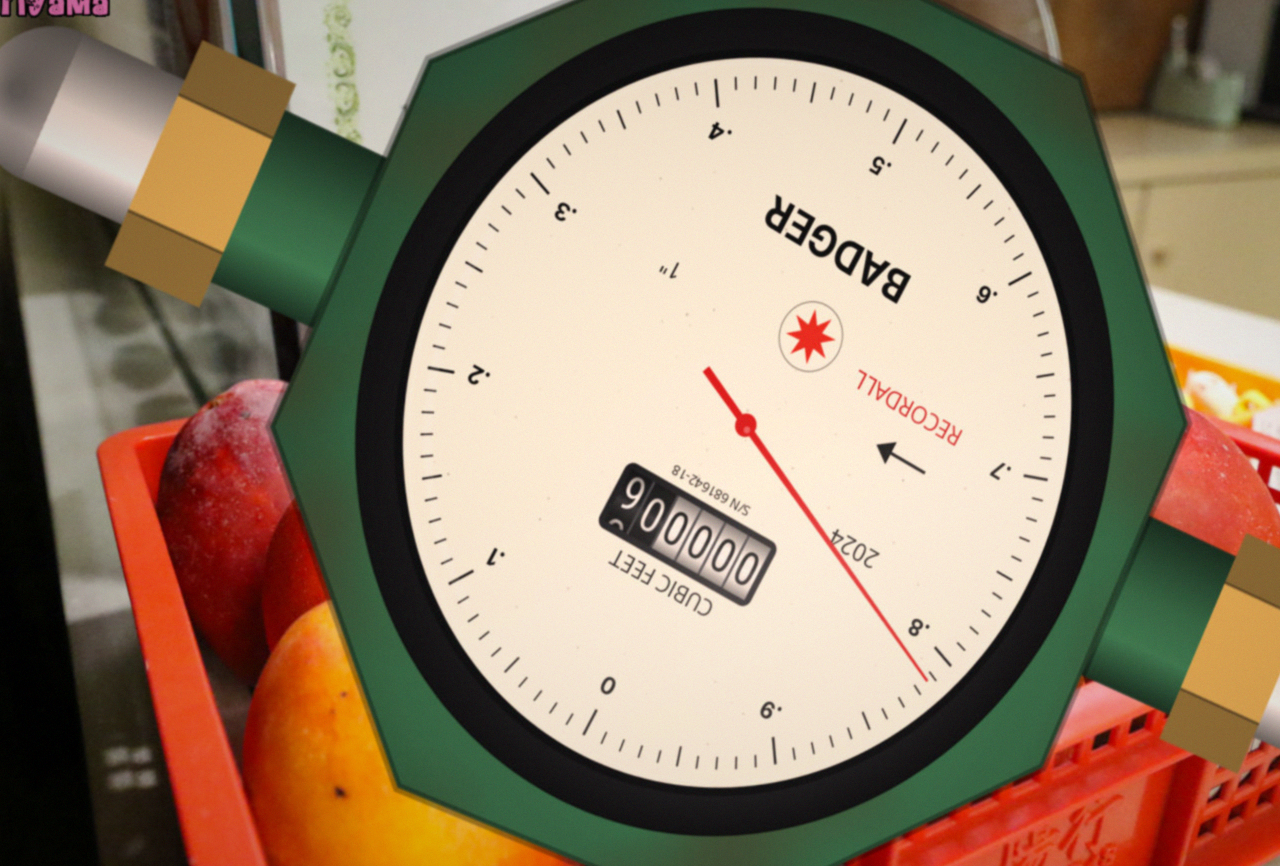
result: 5.81; ft³
